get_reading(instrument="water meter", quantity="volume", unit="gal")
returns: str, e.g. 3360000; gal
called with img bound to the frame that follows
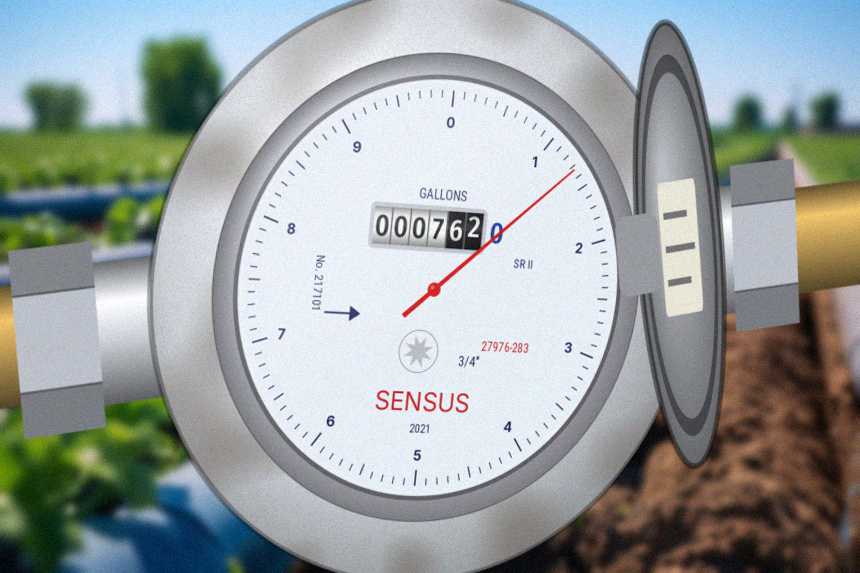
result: 7621.3; gal
